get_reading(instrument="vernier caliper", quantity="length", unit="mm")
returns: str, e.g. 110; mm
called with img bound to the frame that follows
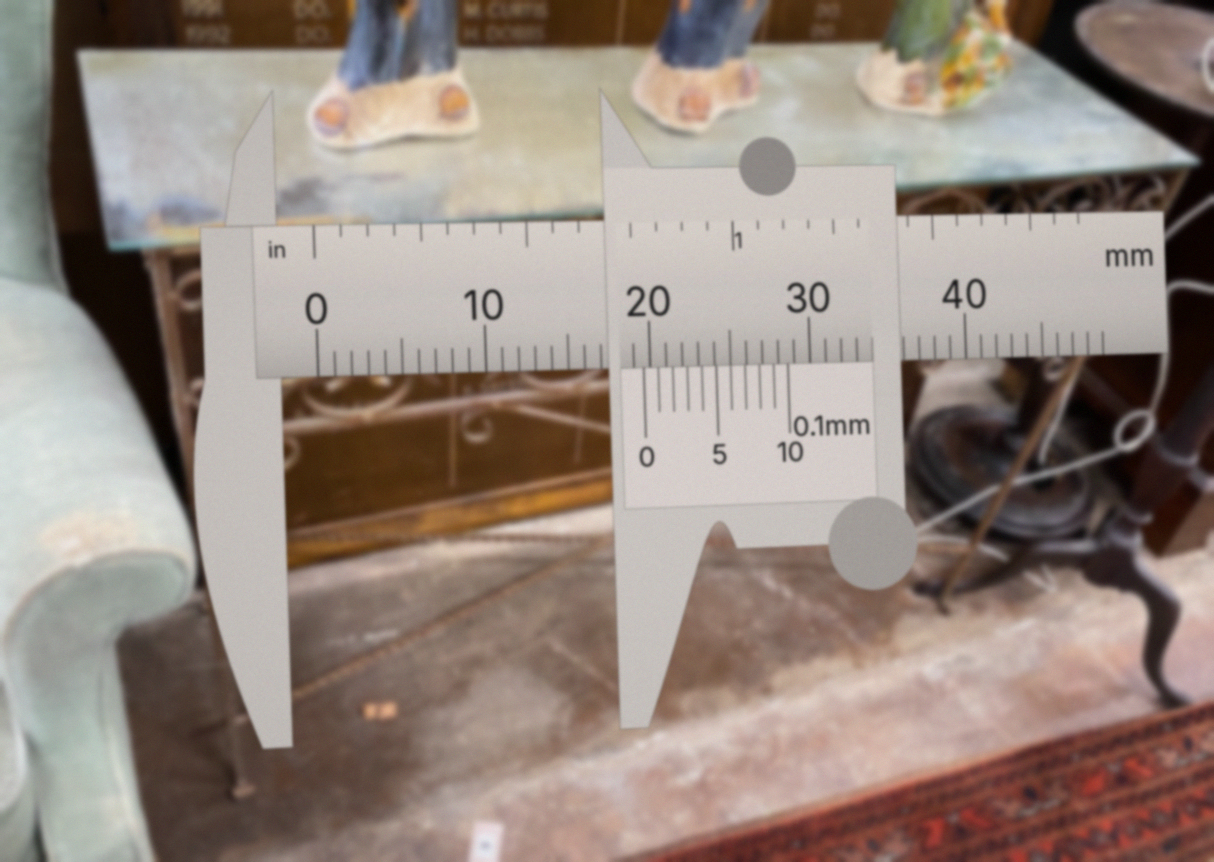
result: 19.6; mm
